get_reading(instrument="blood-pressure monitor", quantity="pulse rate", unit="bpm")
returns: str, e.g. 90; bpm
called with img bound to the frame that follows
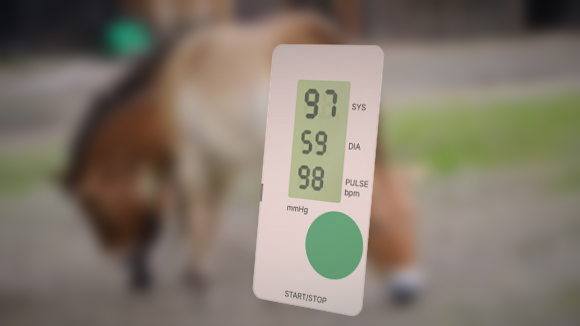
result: 98; bpm
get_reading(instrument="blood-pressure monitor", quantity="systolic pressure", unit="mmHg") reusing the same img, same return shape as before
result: 97; mmHg
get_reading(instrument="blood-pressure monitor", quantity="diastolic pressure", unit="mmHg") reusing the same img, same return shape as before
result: 59; mmHg
